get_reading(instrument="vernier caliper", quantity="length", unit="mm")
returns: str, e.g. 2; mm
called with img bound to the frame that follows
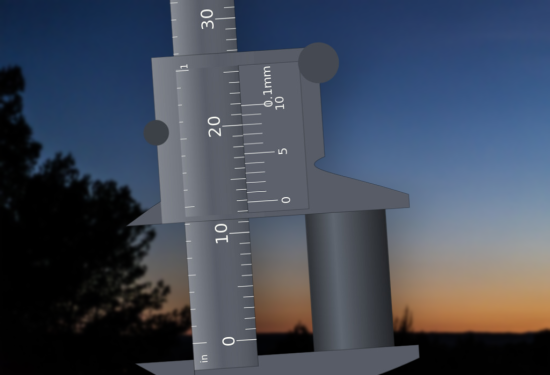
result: 12.8; mm
